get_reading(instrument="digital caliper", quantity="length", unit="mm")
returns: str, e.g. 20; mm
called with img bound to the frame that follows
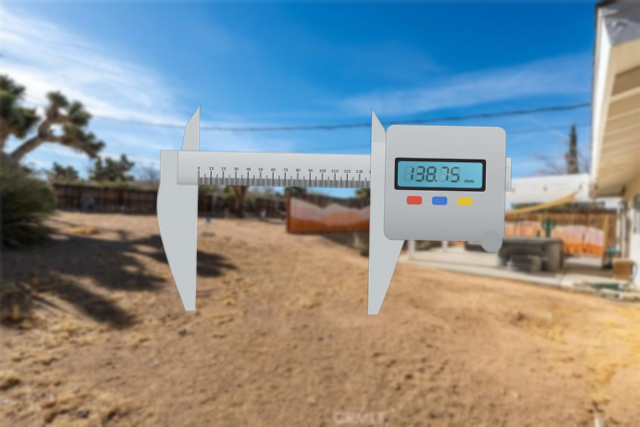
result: 138.75; mm
